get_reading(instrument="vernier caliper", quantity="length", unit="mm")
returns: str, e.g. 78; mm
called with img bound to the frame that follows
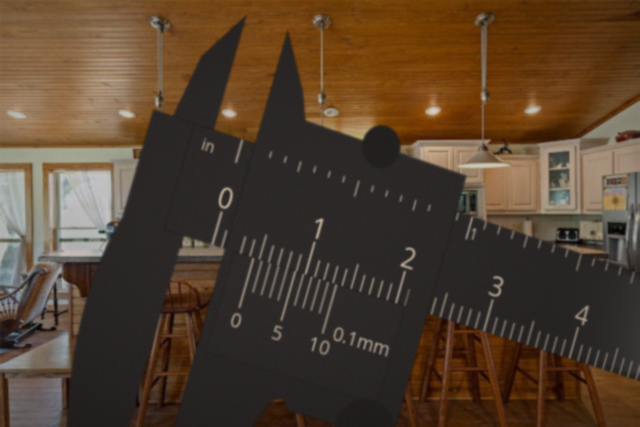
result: 4.4; mm
